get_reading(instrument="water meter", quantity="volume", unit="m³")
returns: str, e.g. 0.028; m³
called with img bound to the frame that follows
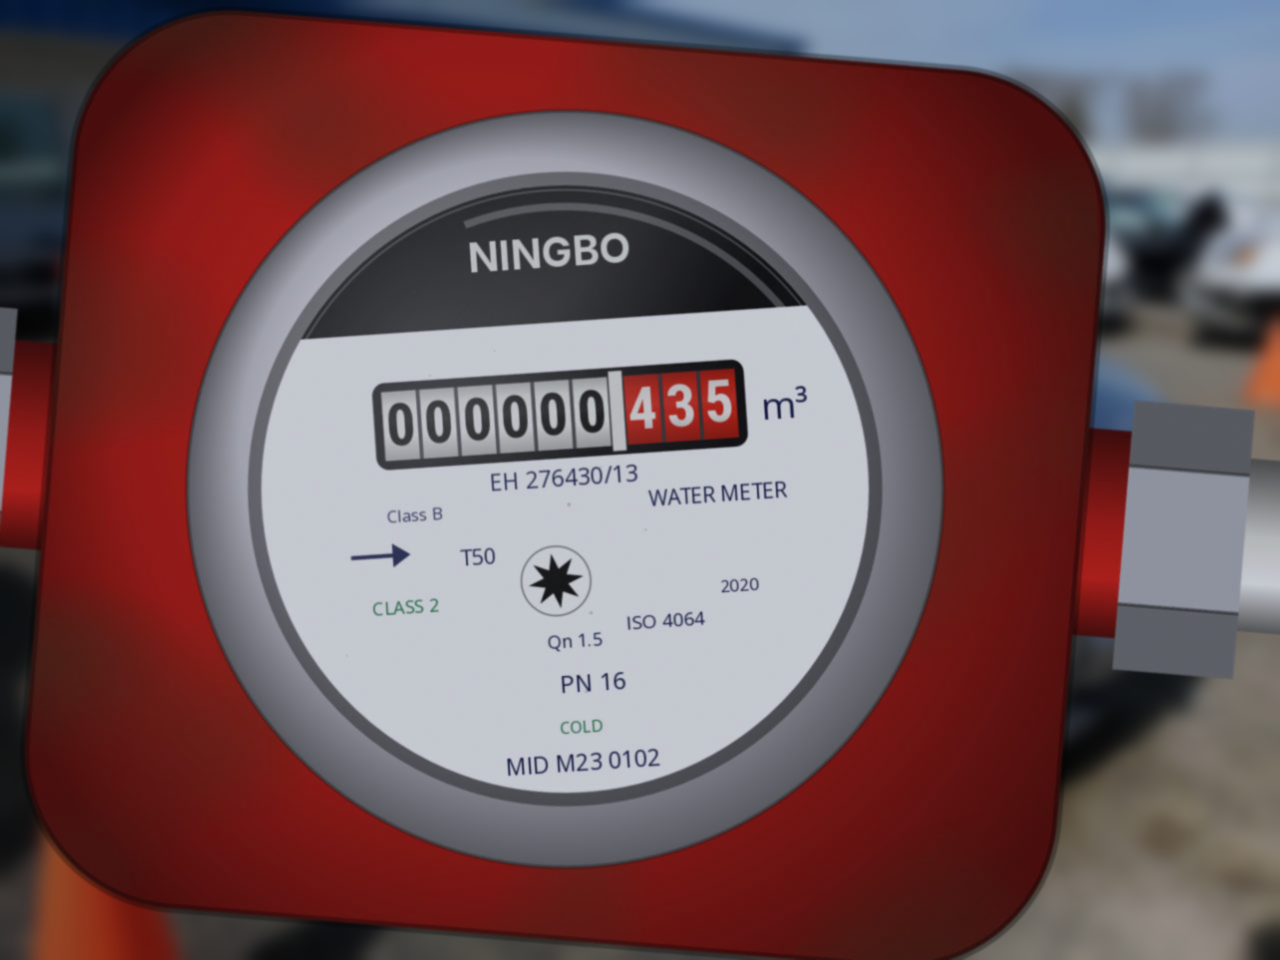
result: 0.435; m³
